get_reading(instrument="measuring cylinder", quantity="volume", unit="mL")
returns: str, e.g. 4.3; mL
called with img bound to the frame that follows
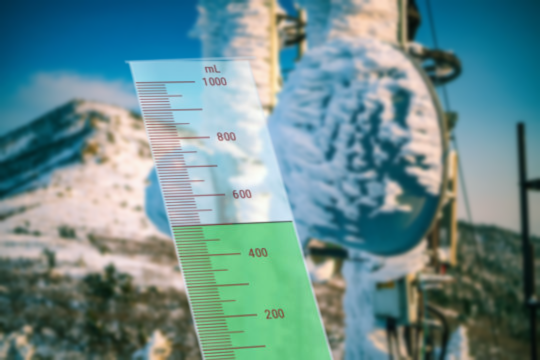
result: 500; mL
